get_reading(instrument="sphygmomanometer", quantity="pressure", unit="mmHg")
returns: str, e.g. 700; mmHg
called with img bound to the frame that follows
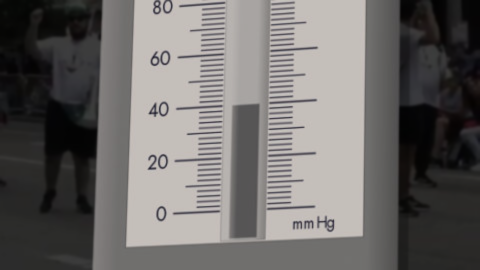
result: 40; mmHg
